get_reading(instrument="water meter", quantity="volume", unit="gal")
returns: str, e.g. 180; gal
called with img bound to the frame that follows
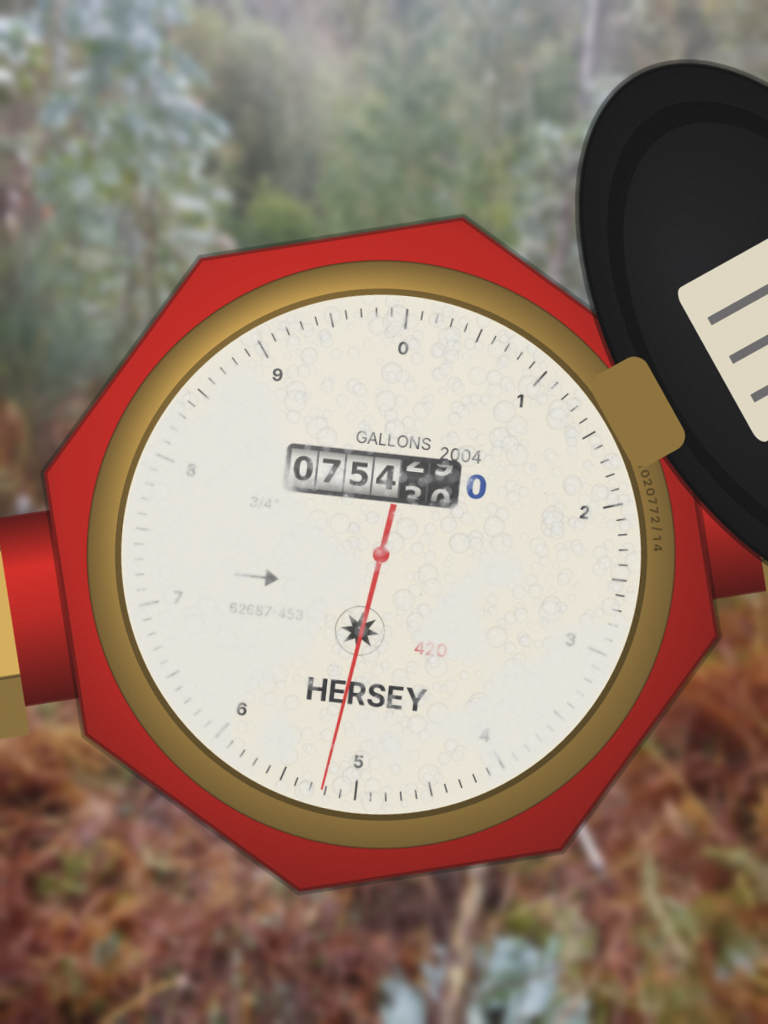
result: 754295.2; gal
